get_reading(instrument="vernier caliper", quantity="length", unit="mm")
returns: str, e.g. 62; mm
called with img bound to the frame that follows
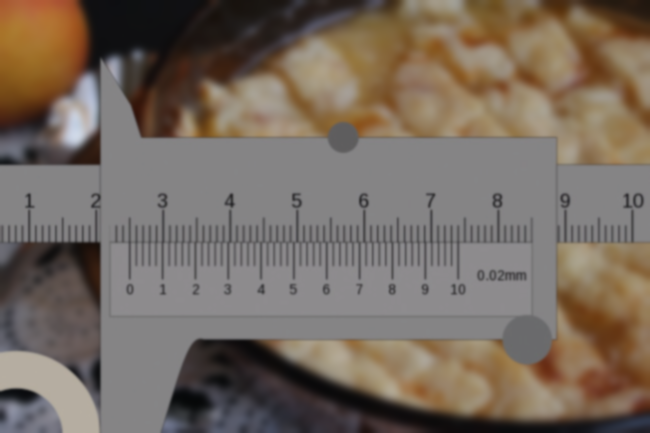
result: 25.0; mm
